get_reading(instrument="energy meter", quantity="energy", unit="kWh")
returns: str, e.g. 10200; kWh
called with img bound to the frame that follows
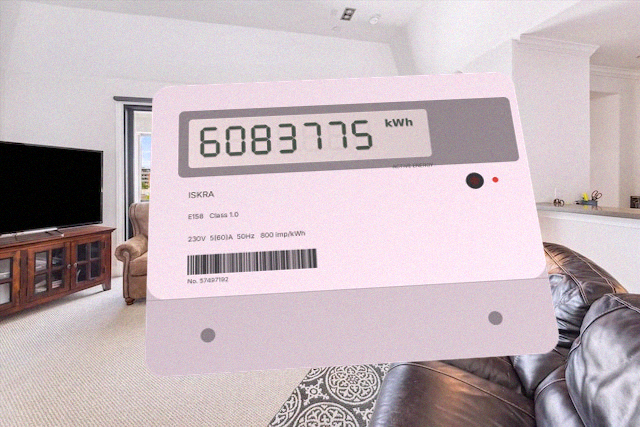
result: 6083775; kWh
